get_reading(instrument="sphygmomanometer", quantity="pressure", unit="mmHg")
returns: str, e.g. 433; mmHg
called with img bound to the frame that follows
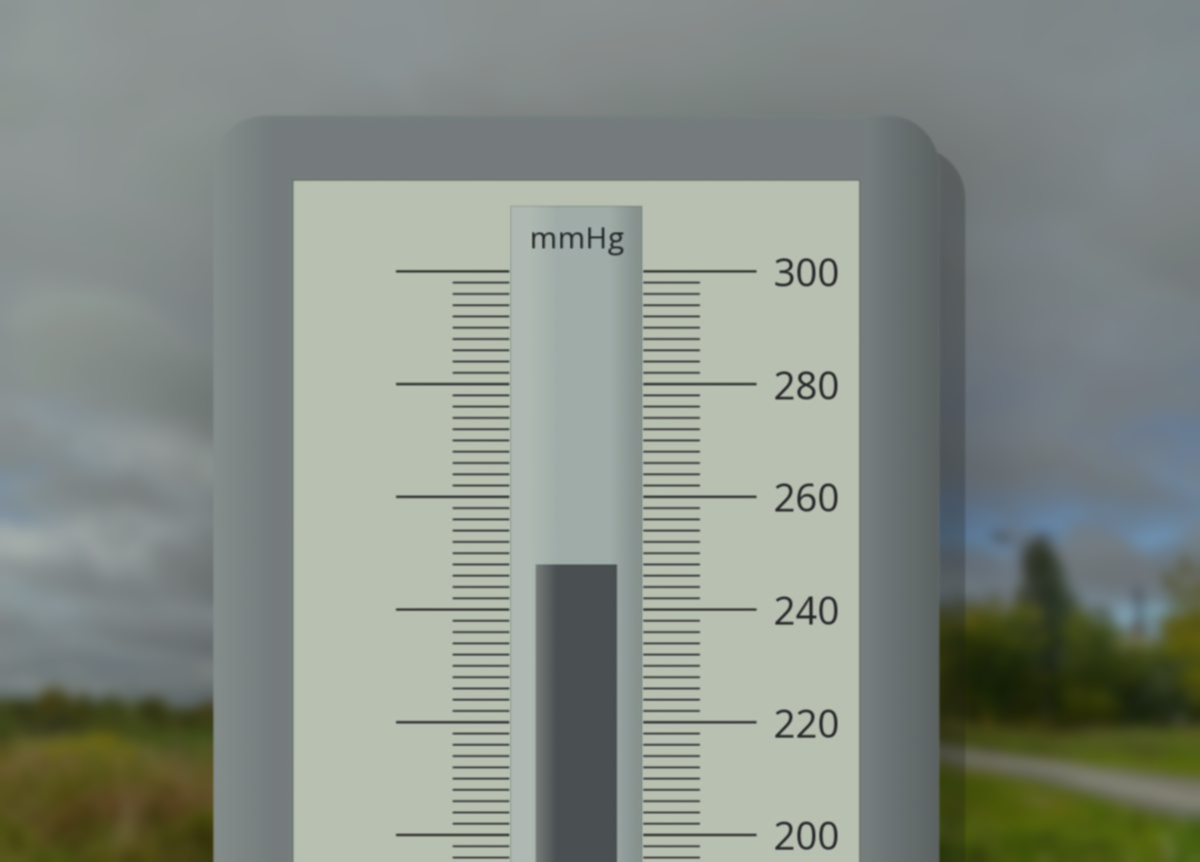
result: 248; mmHg
